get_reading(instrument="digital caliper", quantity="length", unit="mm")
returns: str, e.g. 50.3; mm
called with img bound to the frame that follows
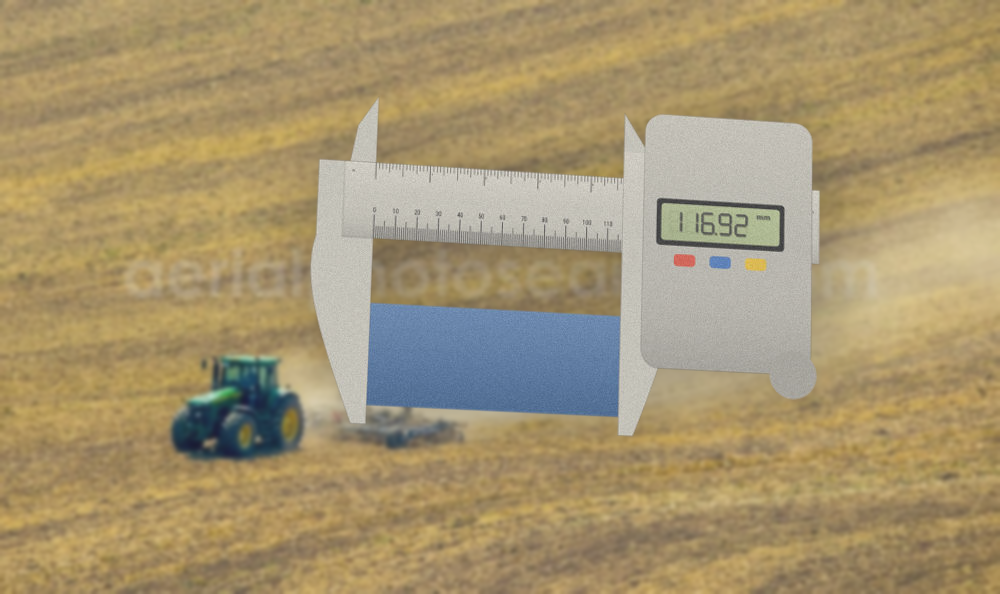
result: 116.92; mm
